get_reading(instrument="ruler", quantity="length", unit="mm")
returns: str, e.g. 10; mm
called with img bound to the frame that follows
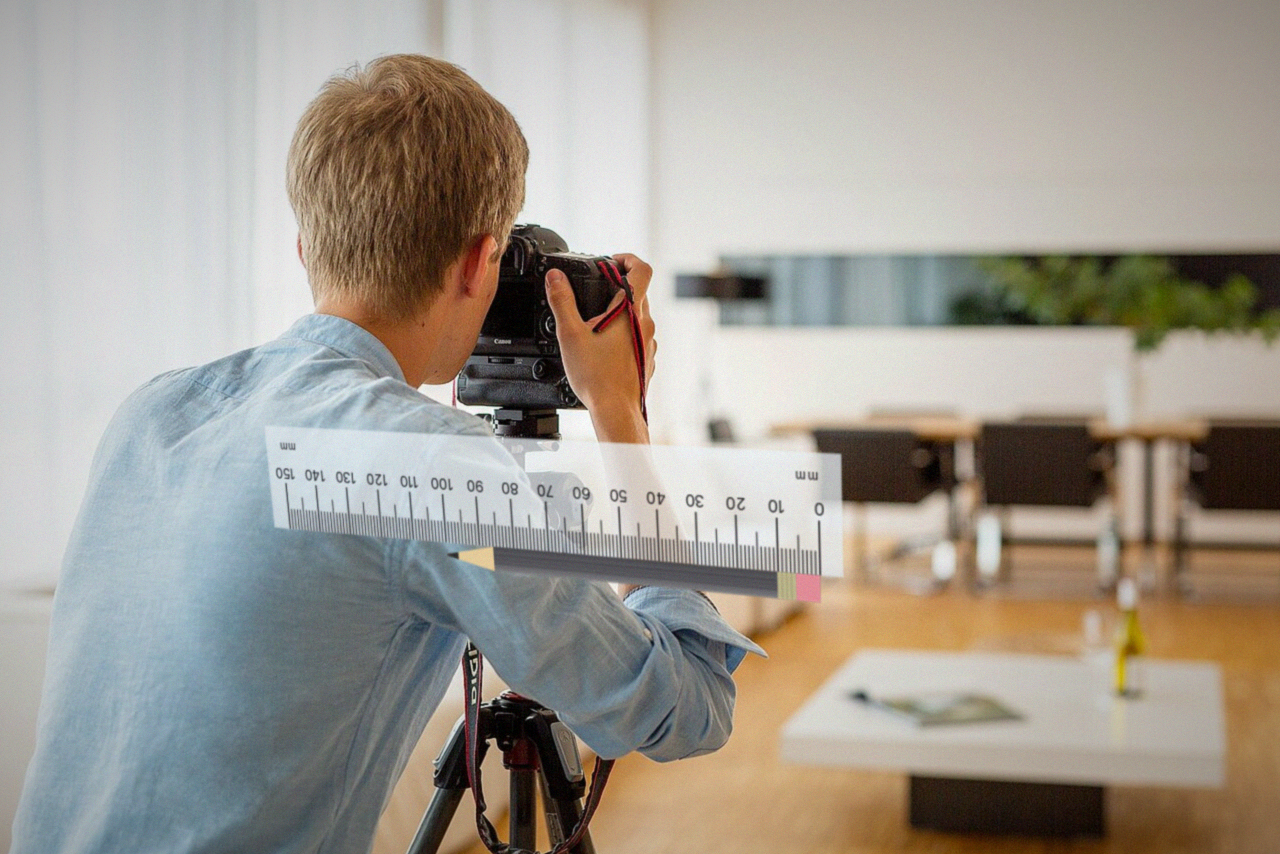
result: 100; mm
